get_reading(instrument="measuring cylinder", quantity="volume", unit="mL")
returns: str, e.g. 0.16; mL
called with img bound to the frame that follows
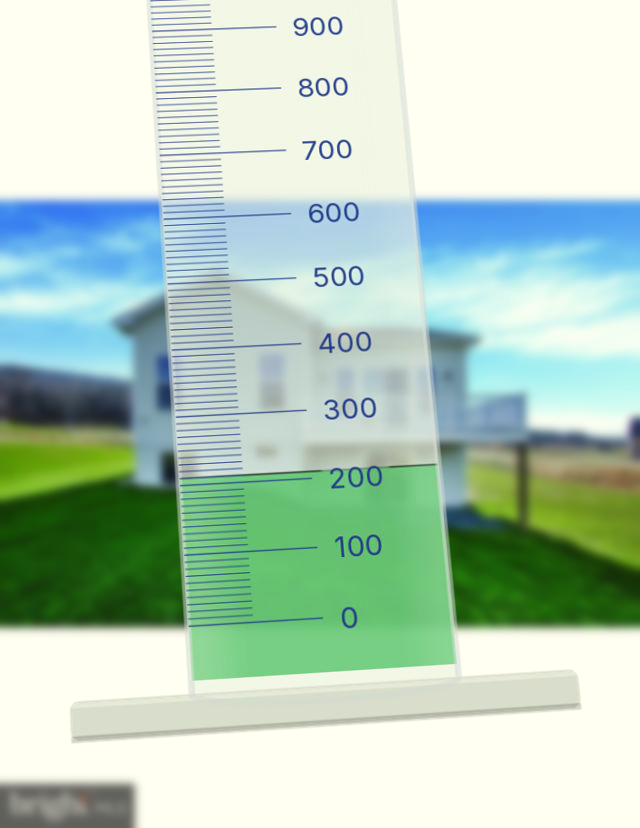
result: 210; mL
